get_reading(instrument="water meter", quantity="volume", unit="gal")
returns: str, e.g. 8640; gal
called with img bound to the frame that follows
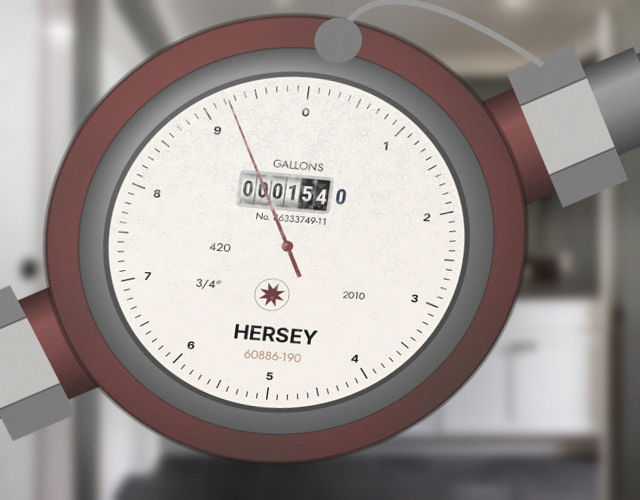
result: 1539.2; gal
